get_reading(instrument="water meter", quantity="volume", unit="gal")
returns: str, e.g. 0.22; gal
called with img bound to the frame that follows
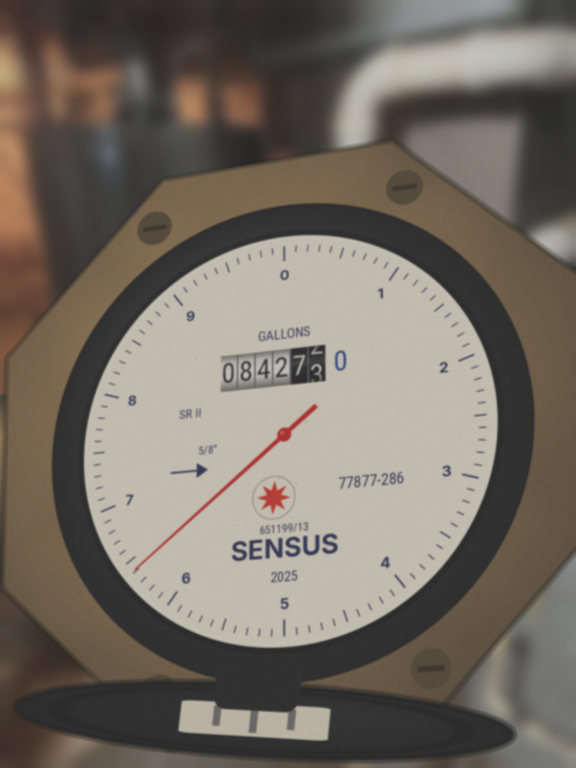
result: 842726.4; gal
